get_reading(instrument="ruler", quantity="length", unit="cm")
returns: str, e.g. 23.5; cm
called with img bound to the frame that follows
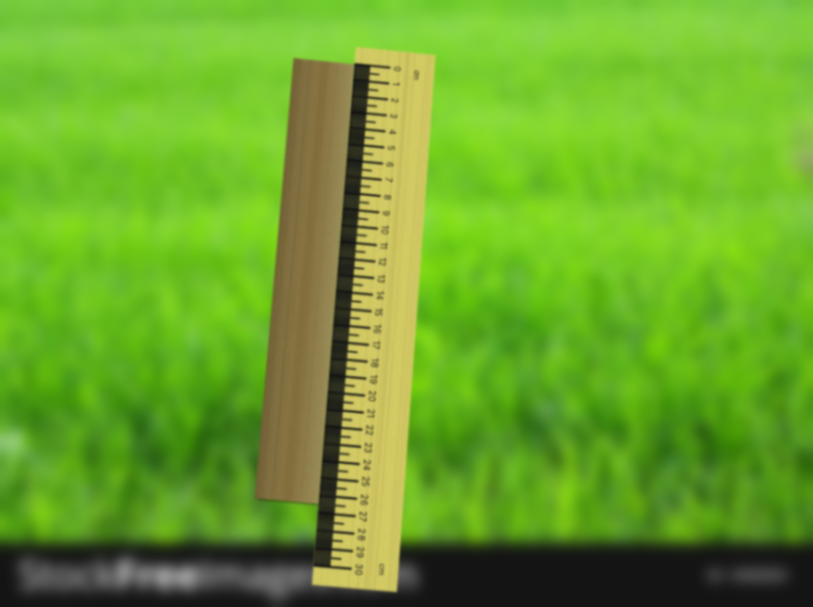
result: 26.5; cm
